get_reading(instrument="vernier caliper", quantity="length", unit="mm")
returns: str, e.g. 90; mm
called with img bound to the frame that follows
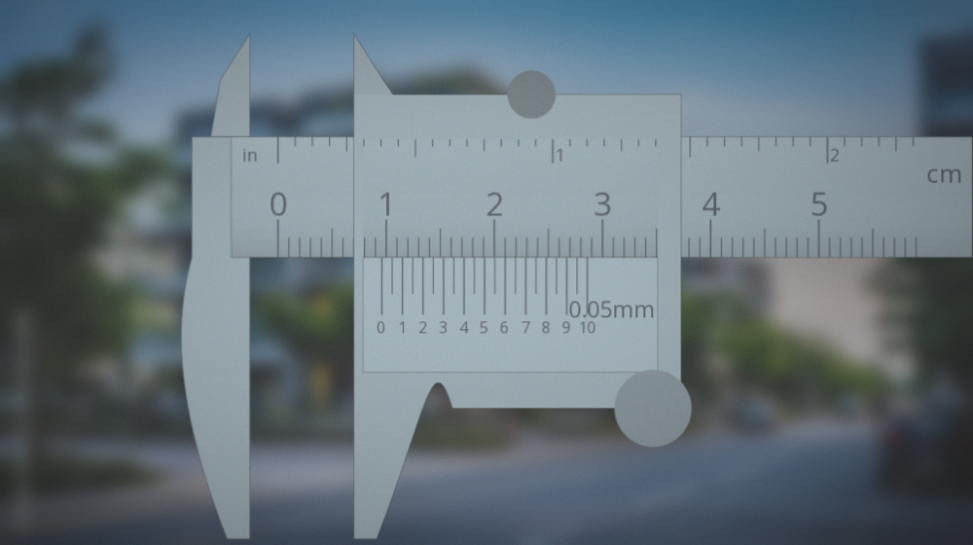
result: 9.6; mm
